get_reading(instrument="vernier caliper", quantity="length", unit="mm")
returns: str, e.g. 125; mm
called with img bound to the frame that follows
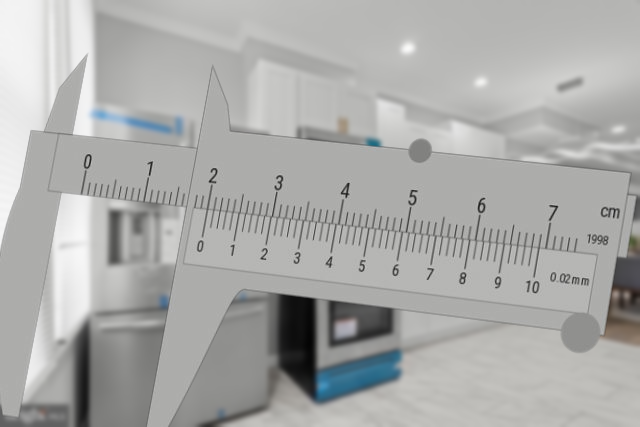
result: 20.0; mm
